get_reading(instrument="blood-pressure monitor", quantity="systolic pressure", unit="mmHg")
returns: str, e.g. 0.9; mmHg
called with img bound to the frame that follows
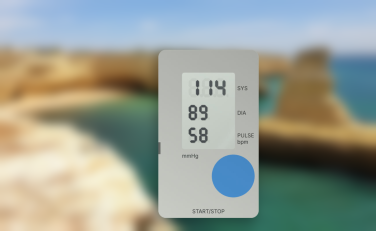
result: 114; mmHg
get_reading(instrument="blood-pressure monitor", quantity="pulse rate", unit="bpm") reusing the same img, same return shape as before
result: 58; bpm
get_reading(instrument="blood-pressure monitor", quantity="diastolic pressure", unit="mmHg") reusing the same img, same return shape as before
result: 89; mmHg
